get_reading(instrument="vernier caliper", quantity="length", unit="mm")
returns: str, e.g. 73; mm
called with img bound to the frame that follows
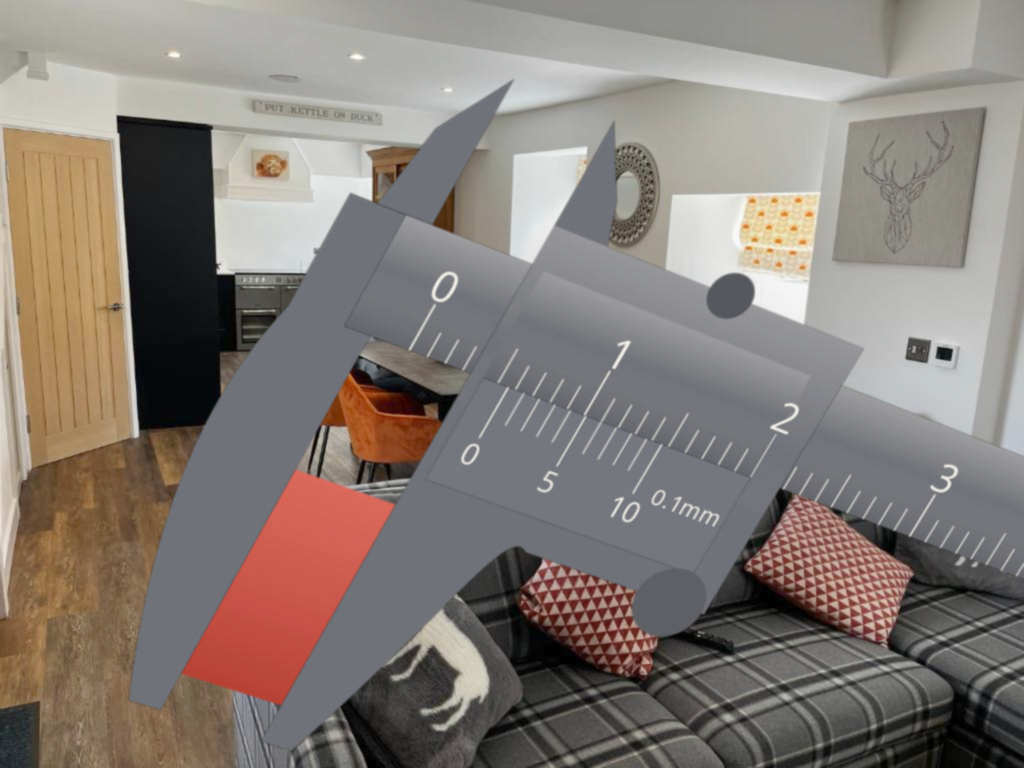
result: 5.6; mm
